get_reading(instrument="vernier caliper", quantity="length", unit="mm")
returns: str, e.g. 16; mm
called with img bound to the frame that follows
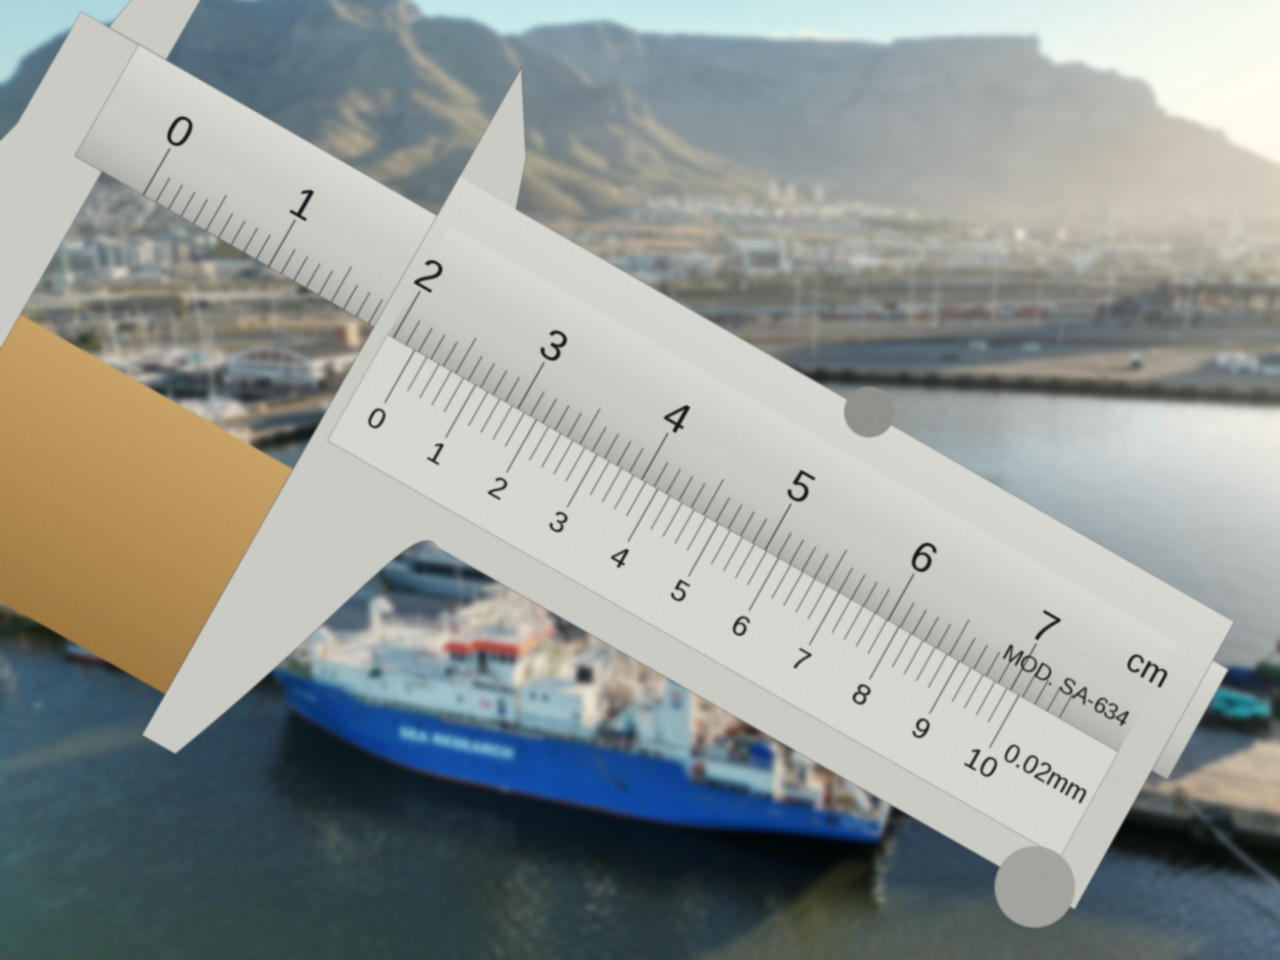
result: 21.7; mm
